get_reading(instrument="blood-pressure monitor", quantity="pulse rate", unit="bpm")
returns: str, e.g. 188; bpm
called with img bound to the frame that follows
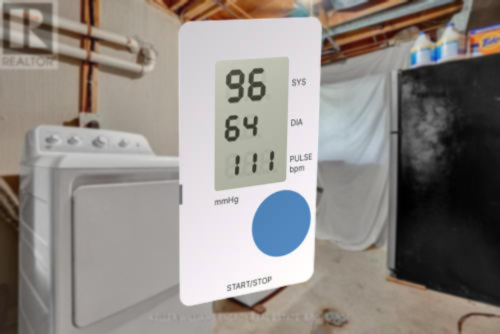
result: 111; bpm
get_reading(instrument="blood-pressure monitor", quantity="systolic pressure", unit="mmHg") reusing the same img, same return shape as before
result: 96; mmHg
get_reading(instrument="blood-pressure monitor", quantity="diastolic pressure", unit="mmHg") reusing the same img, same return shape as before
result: 64; mmHg
